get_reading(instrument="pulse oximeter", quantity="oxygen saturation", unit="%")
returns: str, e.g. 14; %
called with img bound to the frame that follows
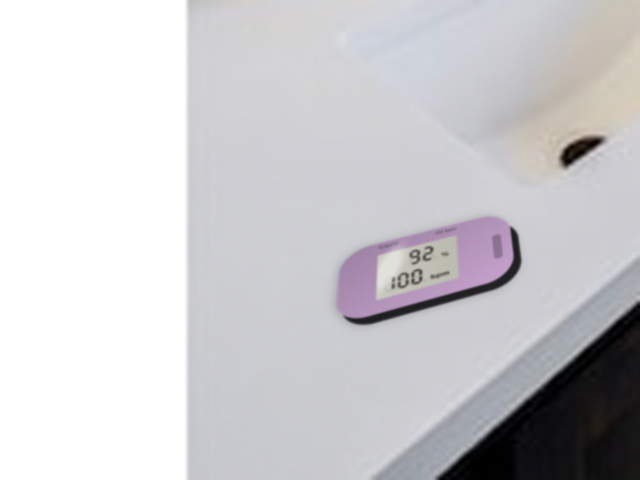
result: 92; %
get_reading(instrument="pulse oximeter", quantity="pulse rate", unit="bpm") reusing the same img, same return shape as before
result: 100; bpm
